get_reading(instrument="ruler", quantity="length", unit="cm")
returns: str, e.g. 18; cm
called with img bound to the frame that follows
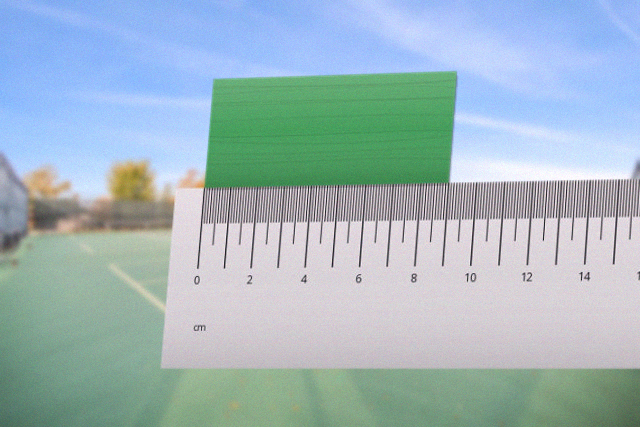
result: 9; cm
